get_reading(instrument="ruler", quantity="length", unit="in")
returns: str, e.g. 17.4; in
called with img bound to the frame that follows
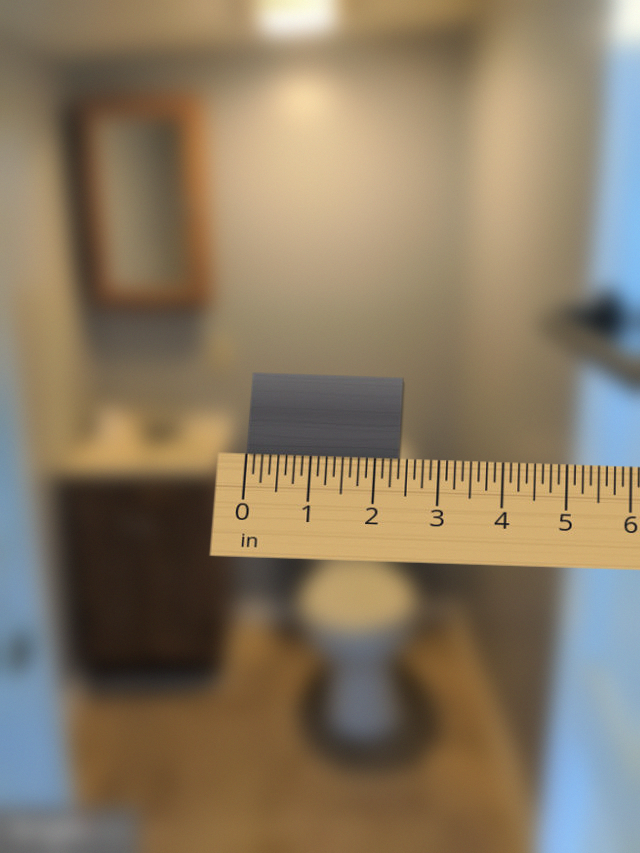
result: 2.375; in
